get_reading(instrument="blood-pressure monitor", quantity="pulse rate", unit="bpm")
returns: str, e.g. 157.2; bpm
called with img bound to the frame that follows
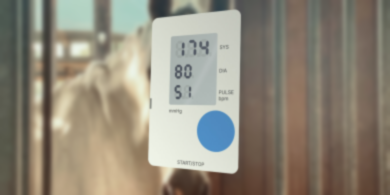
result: 51; bpm
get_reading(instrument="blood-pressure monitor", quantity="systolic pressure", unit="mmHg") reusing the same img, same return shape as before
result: 174; mmHg
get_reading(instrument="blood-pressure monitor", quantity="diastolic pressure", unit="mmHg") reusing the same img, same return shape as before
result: 80; mmHg
